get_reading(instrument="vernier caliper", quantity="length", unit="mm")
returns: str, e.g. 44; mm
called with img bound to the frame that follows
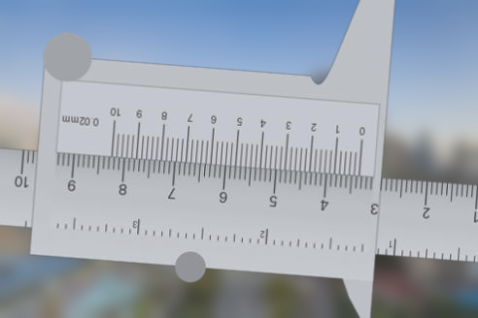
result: 33.5; mm
